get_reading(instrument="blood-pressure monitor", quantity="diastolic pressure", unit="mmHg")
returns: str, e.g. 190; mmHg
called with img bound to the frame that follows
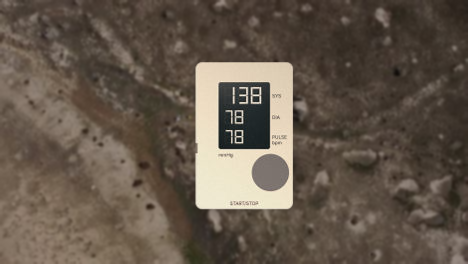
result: 78; mmHg
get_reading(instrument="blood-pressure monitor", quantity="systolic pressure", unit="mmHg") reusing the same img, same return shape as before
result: 138; mmHg
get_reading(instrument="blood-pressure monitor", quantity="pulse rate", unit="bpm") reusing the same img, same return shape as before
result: 78; bpm
